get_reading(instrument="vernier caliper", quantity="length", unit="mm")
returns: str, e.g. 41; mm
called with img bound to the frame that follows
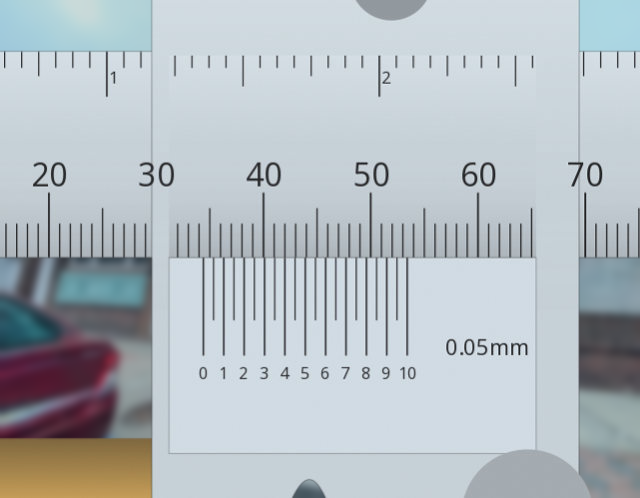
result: 34.4; mm
